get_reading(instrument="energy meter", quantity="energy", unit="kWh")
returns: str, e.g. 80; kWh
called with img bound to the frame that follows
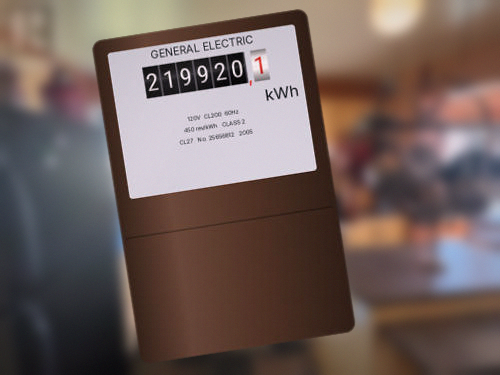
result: 219920.1; kWh
